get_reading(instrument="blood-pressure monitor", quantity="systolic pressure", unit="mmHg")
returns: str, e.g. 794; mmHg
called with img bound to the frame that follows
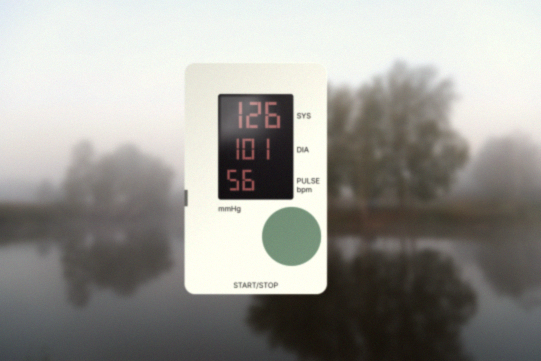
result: 126; mmHg
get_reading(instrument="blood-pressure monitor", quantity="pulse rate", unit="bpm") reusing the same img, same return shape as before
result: 56; bpm
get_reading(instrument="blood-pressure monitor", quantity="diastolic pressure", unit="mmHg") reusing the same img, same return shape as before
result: 101; mmHg
